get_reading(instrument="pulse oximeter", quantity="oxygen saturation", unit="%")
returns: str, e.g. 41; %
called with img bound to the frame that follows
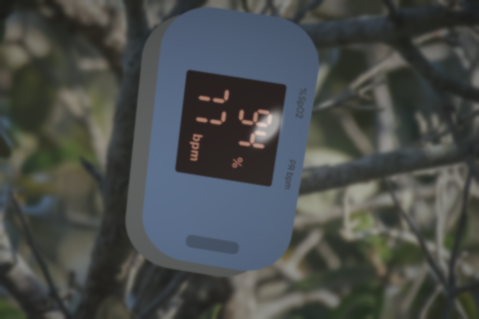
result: 94; %
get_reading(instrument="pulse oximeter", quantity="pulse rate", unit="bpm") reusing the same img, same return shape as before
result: 77; bpm
